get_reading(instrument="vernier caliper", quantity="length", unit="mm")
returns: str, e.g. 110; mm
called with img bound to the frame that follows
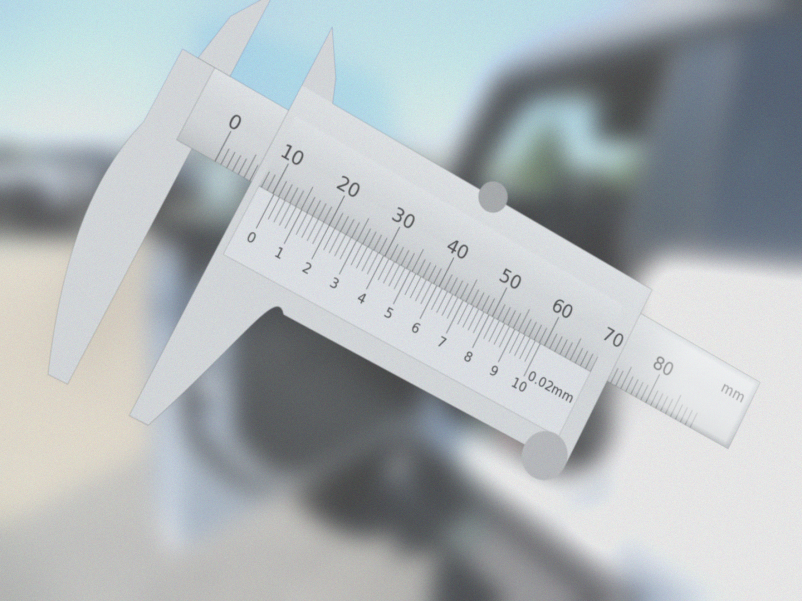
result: 10.2; mm
